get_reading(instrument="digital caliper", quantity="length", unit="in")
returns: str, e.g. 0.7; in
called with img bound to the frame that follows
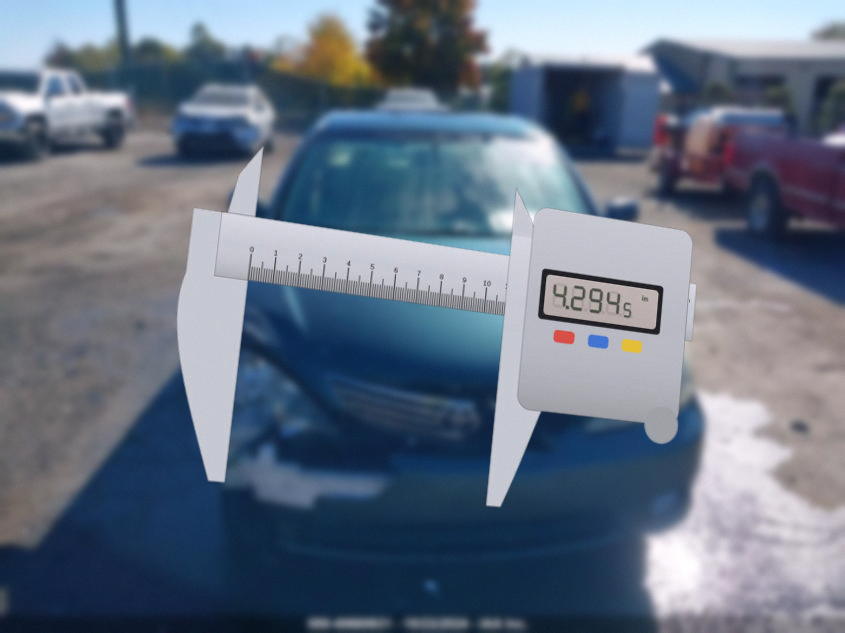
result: 4.2945; in
